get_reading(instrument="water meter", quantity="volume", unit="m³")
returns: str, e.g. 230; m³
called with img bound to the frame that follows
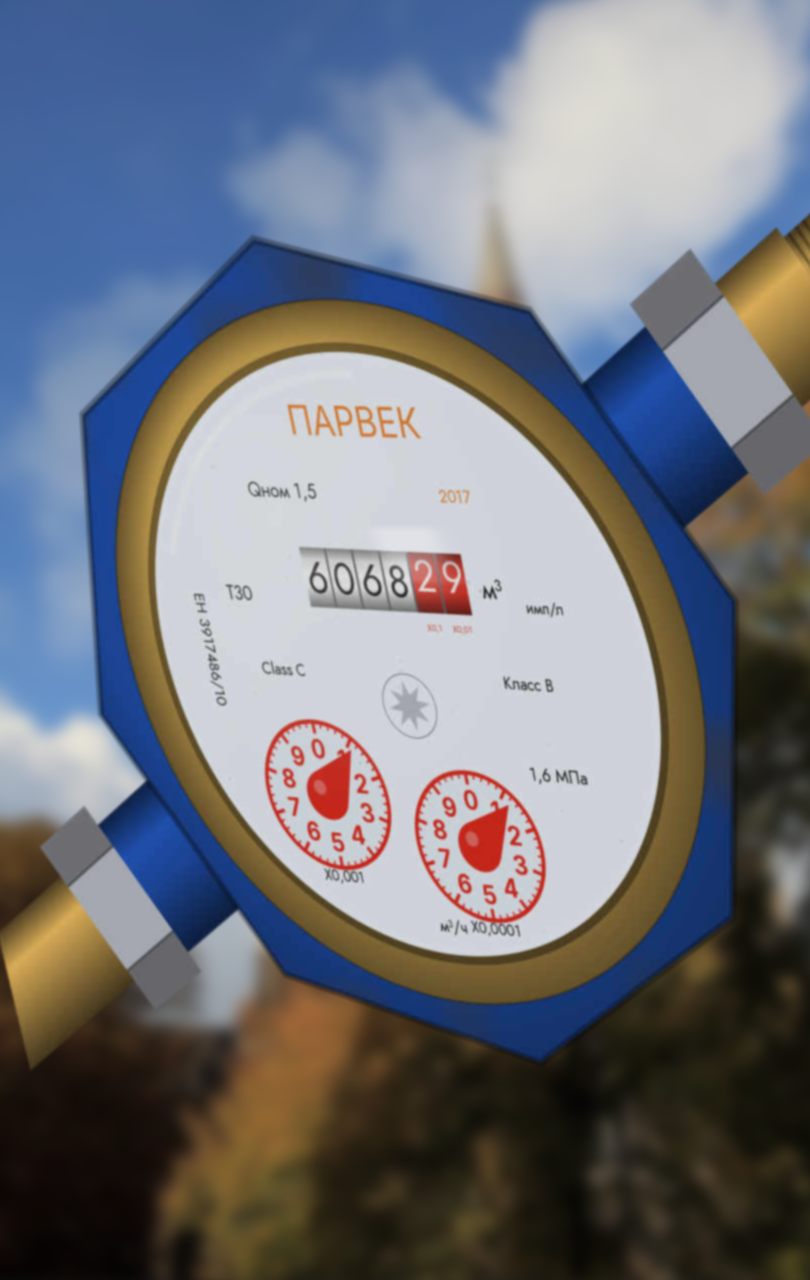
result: 6068.2911; m³
